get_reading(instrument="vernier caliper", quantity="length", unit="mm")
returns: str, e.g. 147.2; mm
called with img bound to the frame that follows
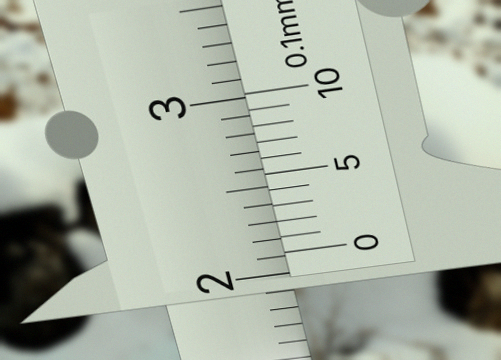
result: 21.2; mm
